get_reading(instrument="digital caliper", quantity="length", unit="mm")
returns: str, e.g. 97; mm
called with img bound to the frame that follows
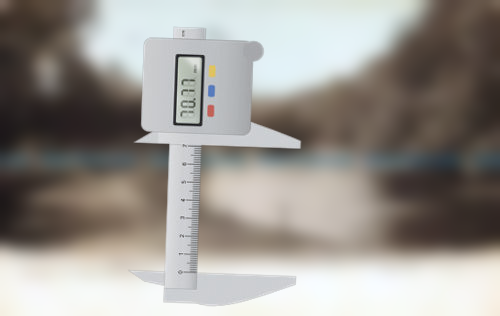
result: 70.77; mm
